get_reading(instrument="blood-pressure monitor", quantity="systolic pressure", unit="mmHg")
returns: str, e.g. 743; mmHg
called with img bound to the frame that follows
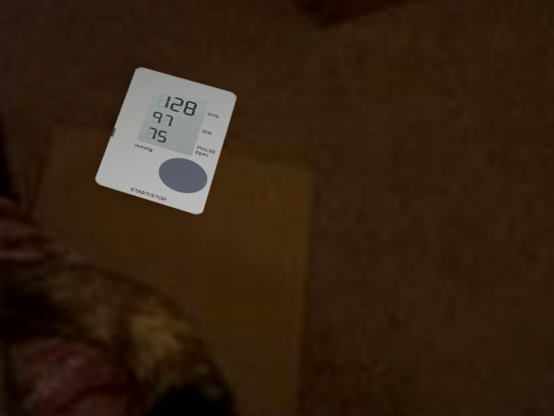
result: 128; mmHg
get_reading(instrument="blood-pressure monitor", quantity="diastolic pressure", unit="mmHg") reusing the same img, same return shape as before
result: 97; mmHg
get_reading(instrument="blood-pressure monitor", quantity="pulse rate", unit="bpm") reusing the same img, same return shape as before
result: 75; bpm
